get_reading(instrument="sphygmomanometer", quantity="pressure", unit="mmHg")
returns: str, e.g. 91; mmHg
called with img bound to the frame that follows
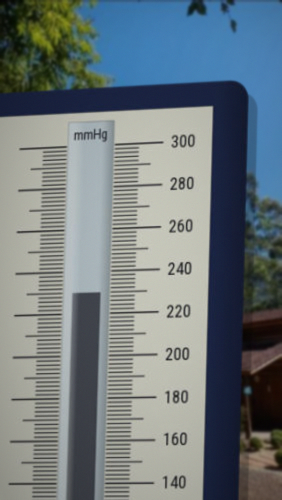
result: 230; mmHg
